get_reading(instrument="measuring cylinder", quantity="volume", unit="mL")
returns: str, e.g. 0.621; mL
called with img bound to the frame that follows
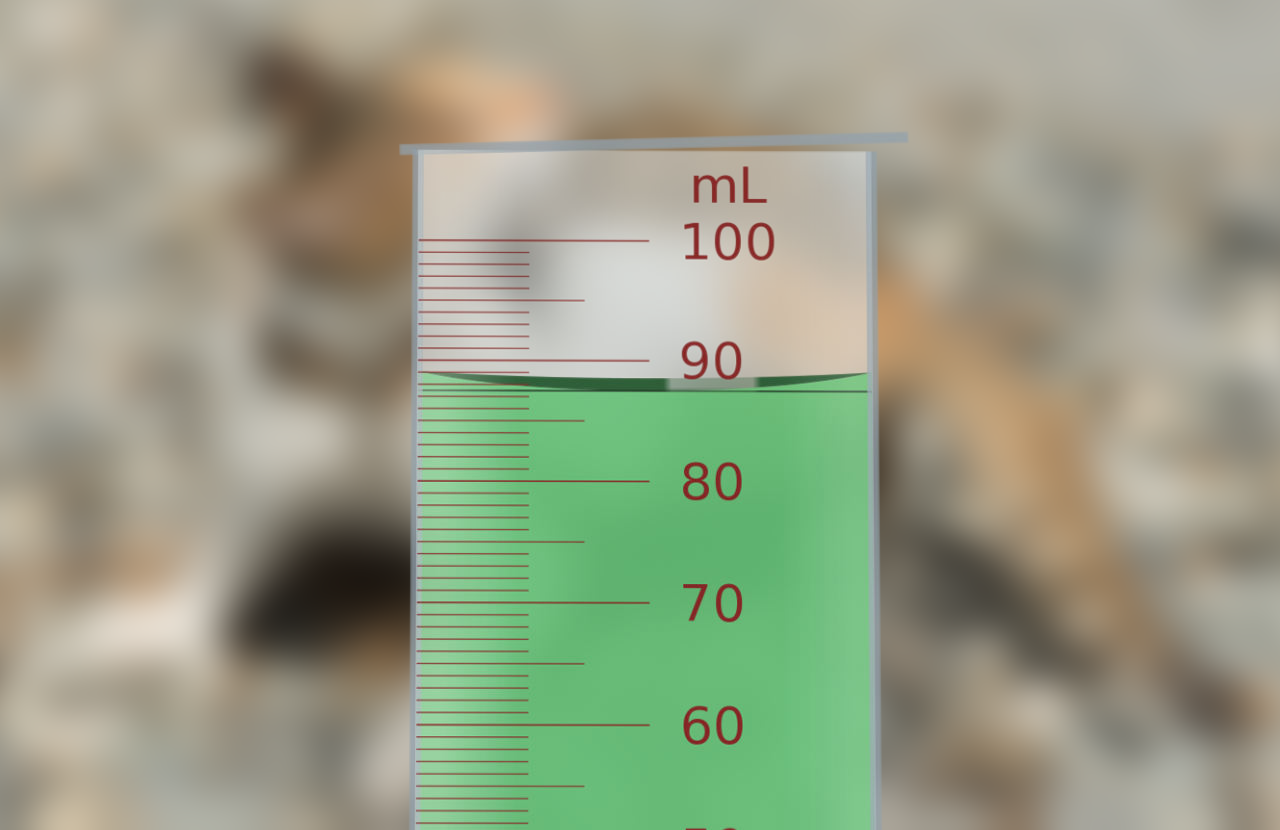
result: 87.5; mL
